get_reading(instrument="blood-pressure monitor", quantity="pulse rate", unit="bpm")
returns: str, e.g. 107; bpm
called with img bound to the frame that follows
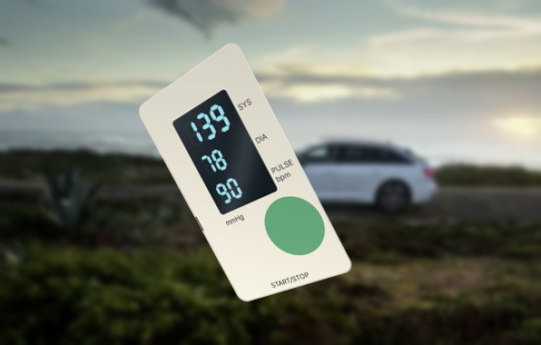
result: 90; bpm
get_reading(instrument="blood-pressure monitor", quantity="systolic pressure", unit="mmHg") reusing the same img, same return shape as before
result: 139; mmHg
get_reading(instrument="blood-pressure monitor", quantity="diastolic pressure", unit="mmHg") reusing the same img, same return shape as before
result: 78; mmHg
